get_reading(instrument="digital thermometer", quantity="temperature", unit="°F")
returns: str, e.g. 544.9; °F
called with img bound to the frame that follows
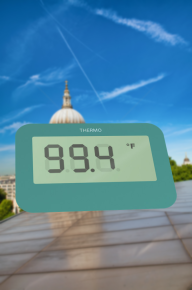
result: 99.4; °F
